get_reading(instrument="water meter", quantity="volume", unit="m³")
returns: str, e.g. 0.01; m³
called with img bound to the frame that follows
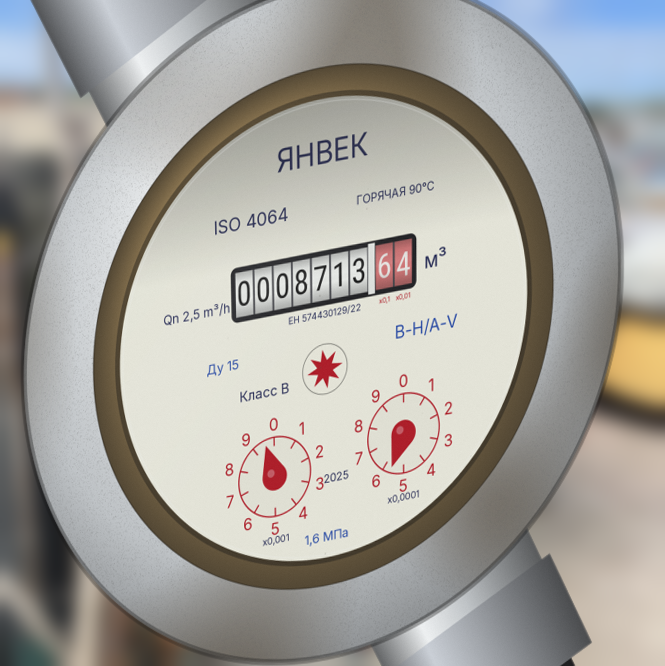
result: 8713.6395; m³
